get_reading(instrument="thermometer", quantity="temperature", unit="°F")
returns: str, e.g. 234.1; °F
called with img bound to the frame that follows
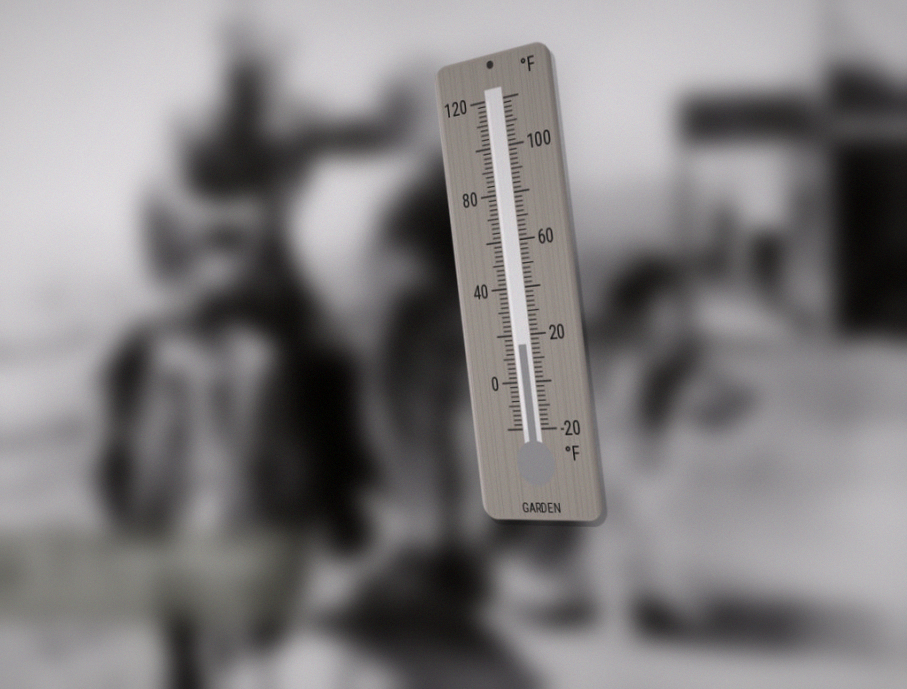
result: 16; °F
